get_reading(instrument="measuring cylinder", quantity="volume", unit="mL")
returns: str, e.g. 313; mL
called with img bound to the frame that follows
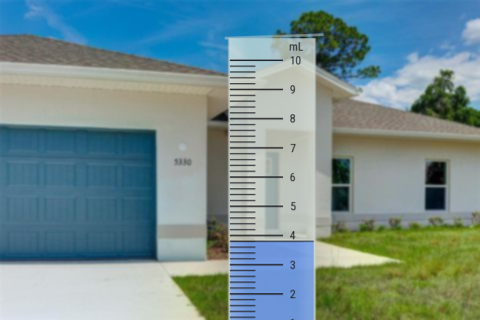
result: 3.8; mL
